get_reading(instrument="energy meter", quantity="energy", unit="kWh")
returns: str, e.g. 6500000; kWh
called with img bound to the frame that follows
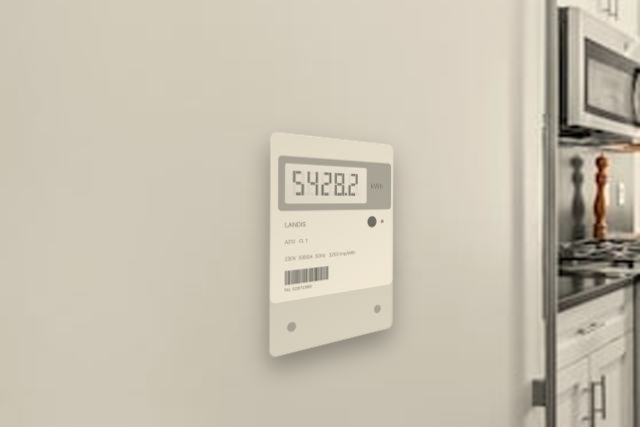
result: 5428.2; kWh
